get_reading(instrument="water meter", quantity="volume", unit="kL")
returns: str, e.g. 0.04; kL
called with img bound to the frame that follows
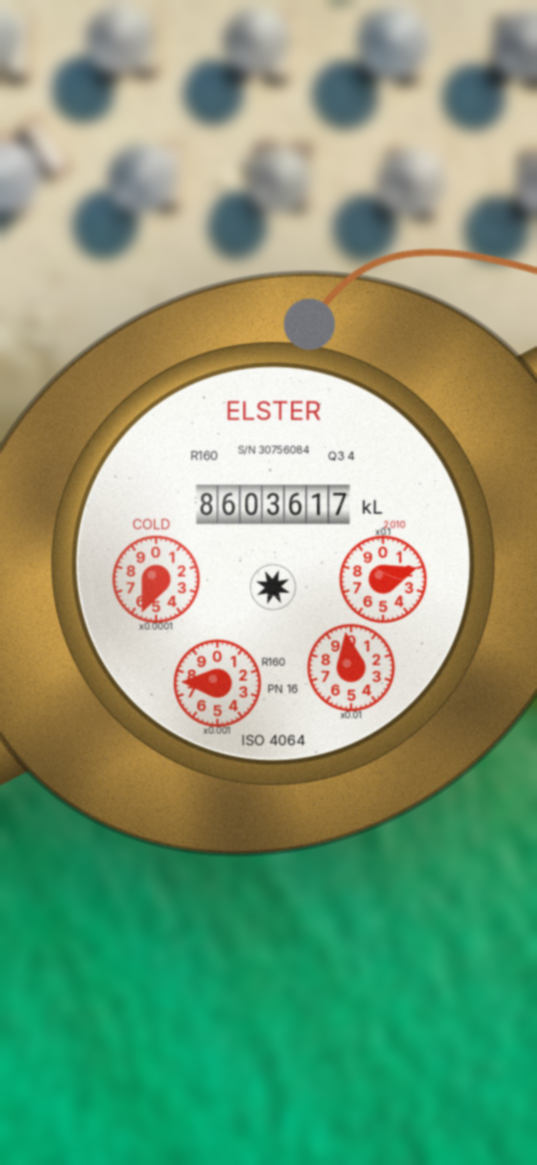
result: 8603617.1975; kL
